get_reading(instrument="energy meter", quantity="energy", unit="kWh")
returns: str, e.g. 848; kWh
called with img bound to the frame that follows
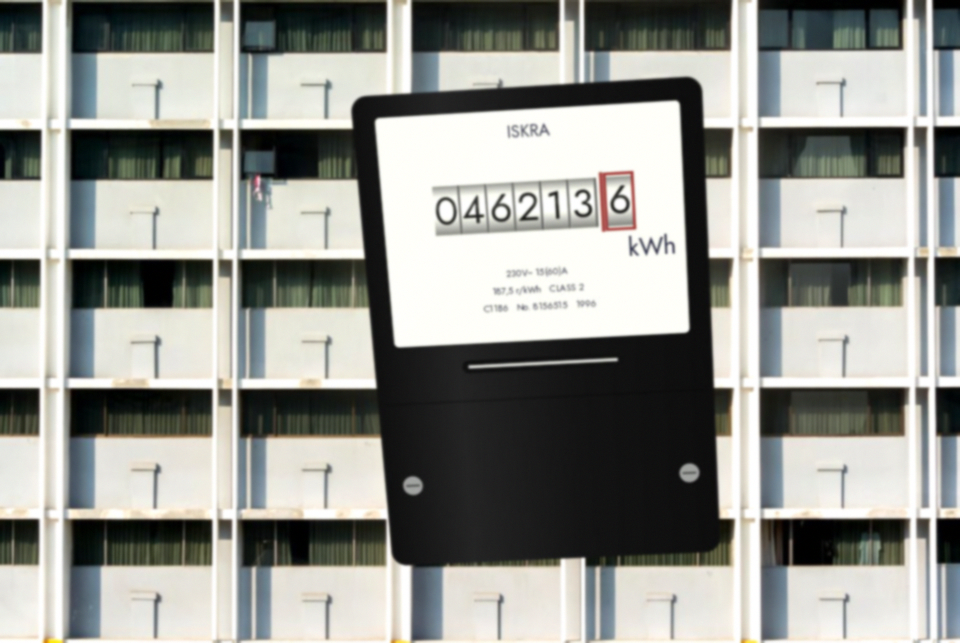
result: 46213.6; kWh
